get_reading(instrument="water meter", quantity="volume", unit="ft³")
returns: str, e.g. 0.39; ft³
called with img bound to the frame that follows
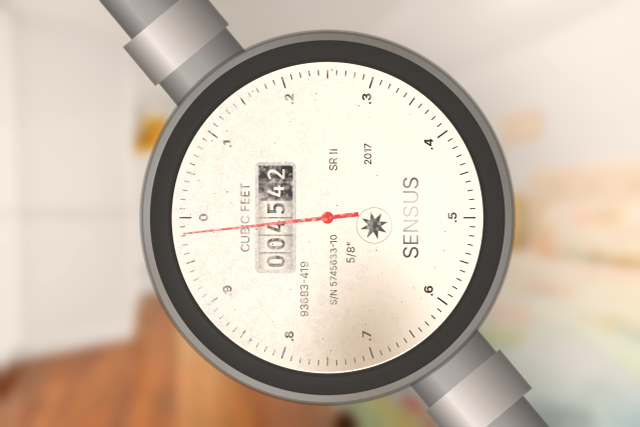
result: 4541.98; ft³
